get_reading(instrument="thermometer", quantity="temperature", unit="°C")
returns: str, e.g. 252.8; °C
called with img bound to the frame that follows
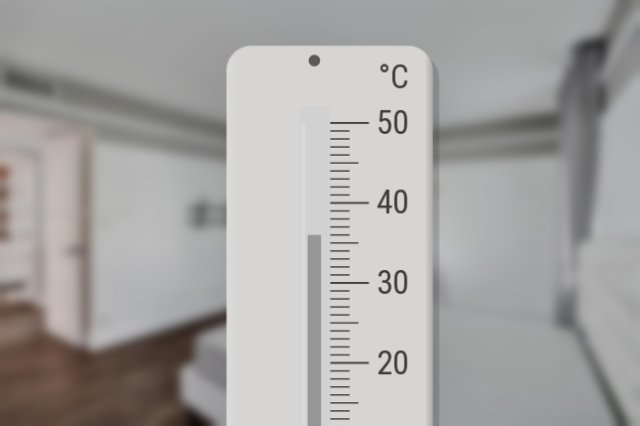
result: 36; °C
